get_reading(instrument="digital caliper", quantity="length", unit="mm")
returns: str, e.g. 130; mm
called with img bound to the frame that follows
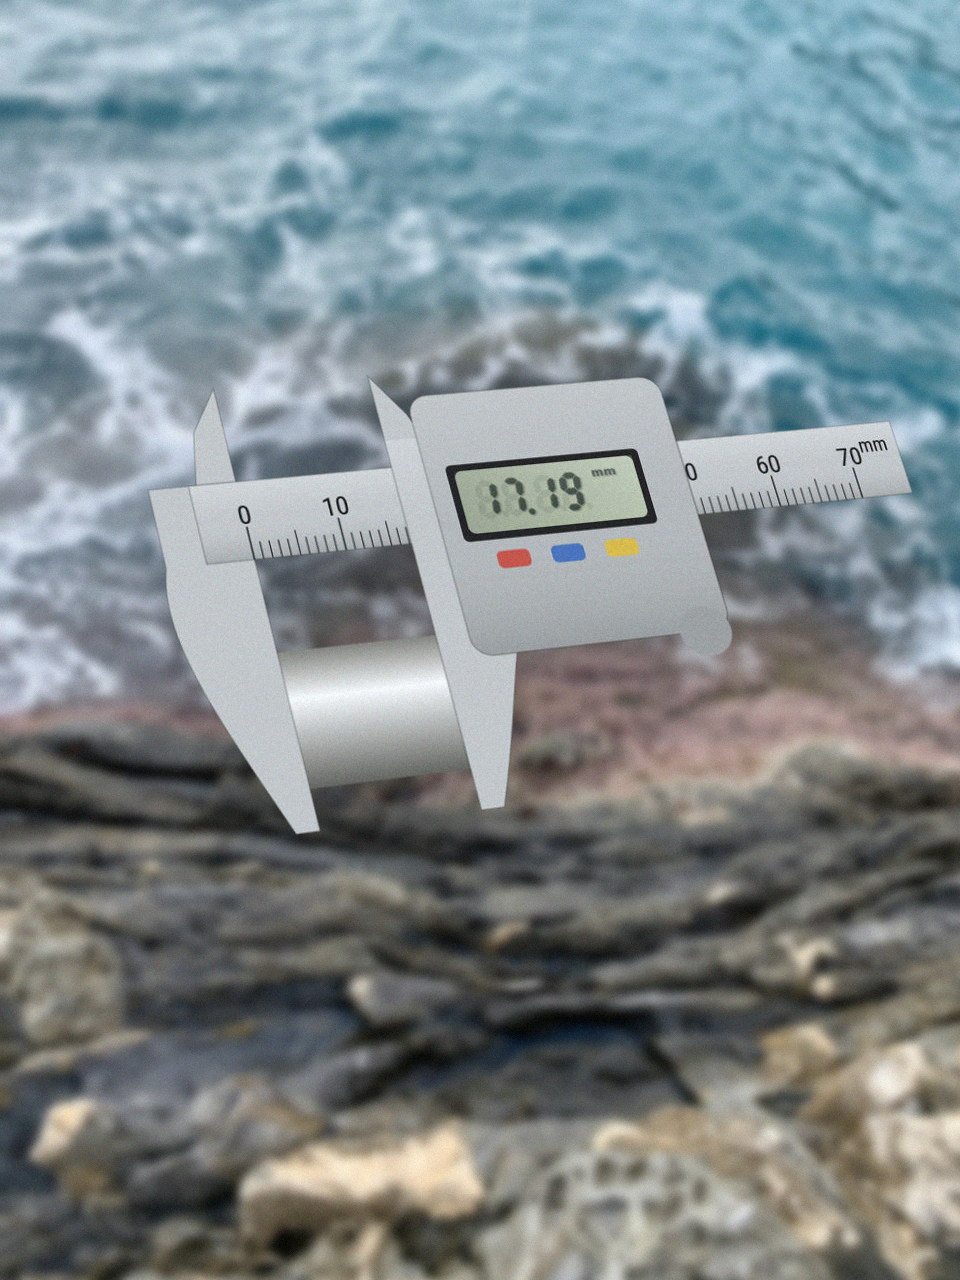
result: 17.19; mm
